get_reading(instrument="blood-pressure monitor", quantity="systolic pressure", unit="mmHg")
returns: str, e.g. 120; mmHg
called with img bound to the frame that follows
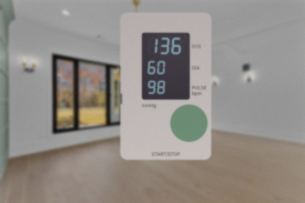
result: 136; mmHg
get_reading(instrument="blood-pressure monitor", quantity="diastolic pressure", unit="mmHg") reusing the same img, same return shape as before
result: 60; mmHg
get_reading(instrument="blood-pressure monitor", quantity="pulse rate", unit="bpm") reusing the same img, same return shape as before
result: 98; bpm
